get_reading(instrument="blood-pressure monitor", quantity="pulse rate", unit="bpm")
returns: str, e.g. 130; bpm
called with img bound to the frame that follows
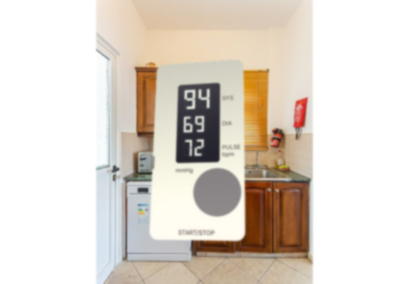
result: 72; bpm
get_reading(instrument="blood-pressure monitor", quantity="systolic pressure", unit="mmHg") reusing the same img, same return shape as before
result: 94; mmHg
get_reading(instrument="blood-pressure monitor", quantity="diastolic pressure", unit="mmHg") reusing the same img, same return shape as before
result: 69; mmHg
